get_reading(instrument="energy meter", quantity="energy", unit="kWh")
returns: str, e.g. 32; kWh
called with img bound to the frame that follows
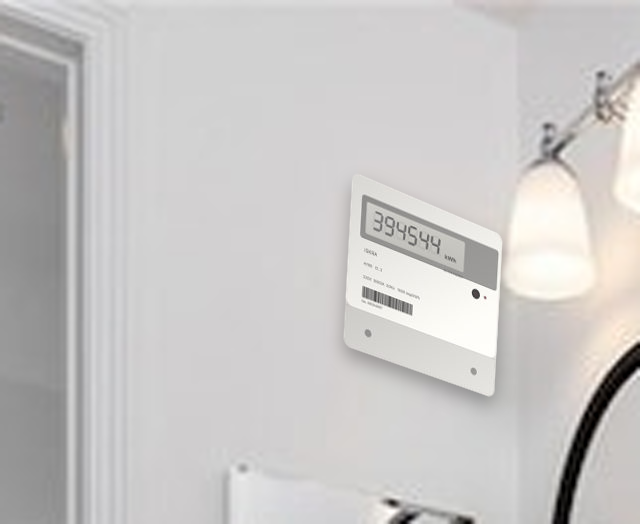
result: 394544; kWh
